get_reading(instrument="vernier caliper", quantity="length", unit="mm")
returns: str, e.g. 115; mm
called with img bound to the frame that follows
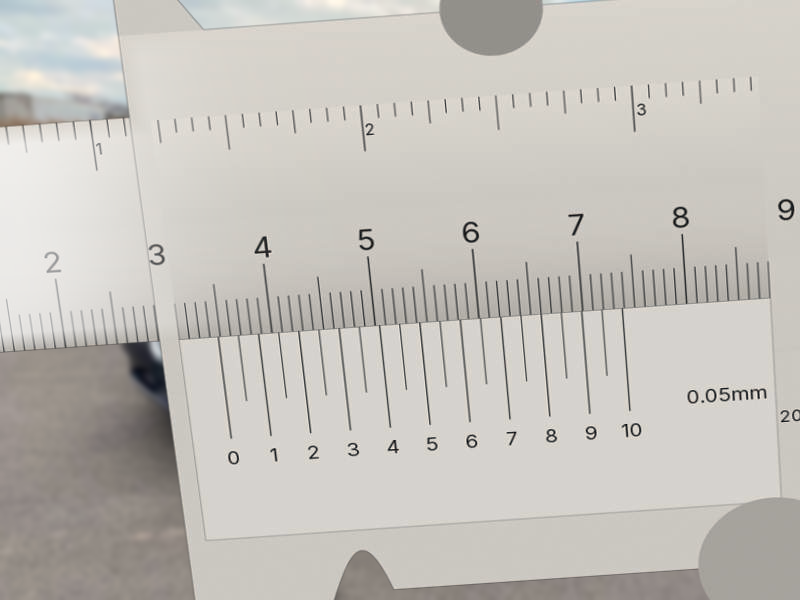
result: 34.8; mm
